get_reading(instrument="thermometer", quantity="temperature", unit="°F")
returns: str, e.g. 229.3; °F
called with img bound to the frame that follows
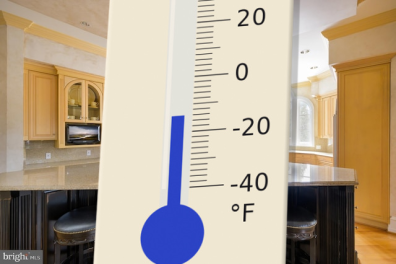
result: -14; °F
